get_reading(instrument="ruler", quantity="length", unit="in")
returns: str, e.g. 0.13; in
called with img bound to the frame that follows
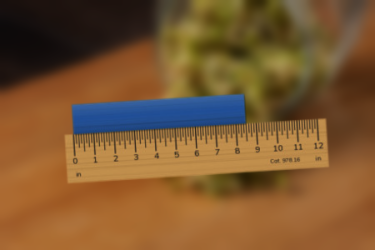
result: 8.5; in
